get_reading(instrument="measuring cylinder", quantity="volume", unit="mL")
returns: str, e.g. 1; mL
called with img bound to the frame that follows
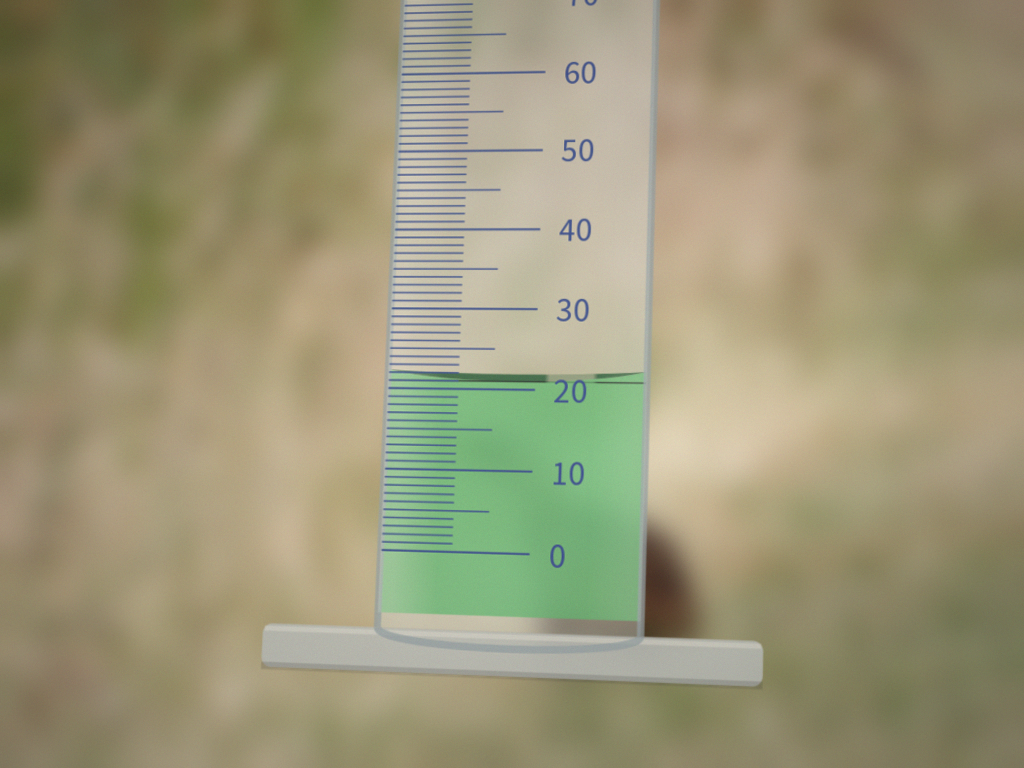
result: 21; mL
